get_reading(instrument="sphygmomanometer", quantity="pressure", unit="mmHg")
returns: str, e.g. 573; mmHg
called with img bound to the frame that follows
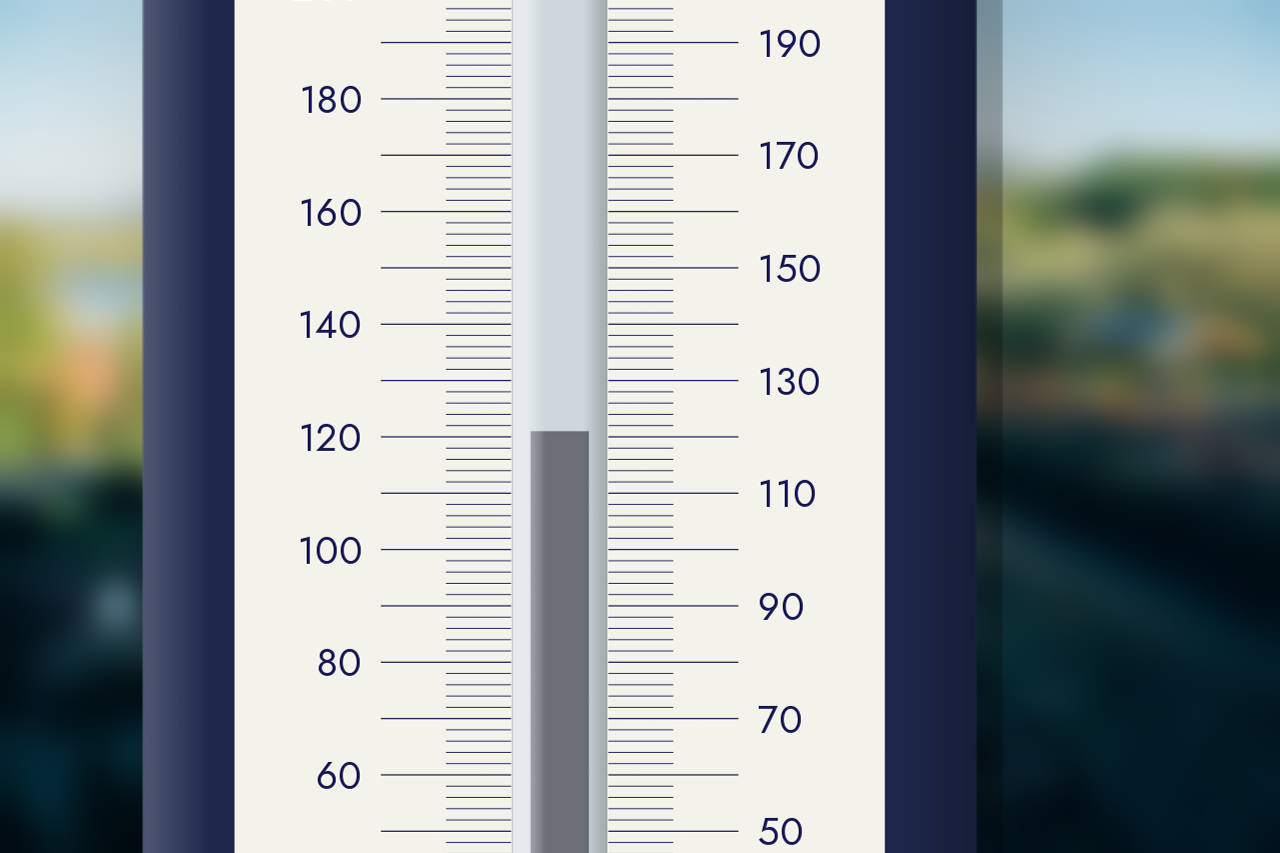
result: 121; mmHg
